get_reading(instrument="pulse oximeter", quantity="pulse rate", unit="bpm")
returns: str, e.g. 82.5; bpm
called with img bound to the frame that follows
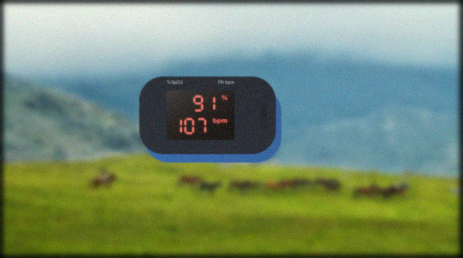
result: 107; bpm
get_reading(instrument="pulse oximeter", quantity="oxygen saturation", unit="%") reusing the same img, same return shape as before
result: 91; %
